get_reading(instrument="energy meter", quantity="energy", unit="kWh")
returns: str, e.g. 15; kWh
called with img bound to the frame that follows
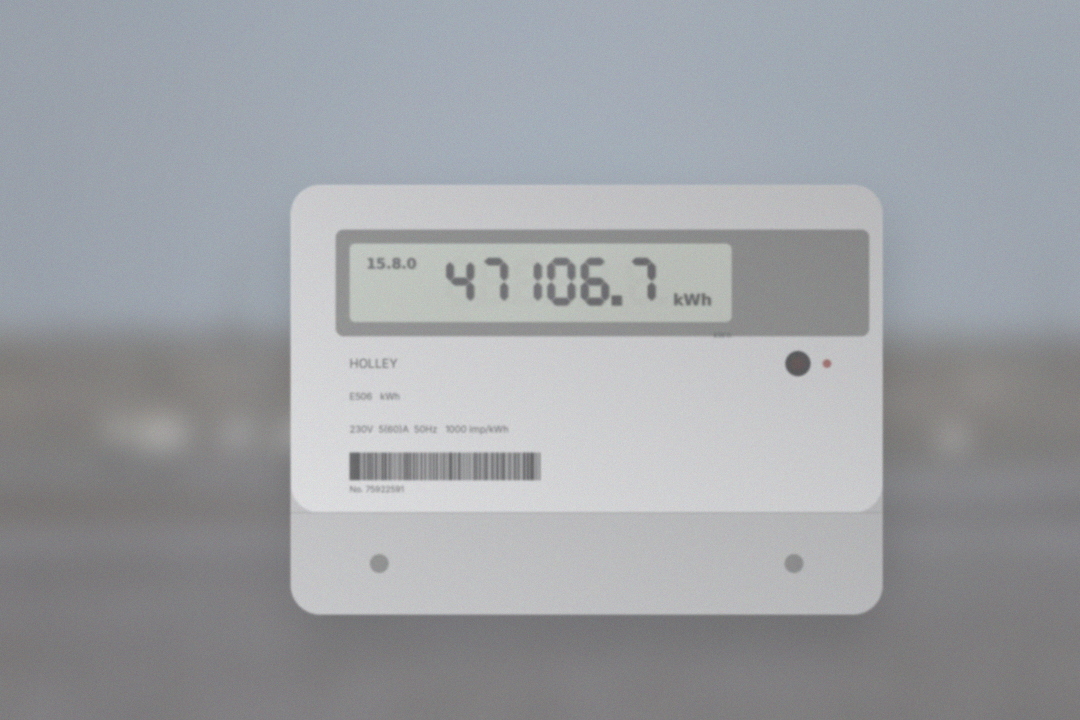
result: 47106.7; kWh
